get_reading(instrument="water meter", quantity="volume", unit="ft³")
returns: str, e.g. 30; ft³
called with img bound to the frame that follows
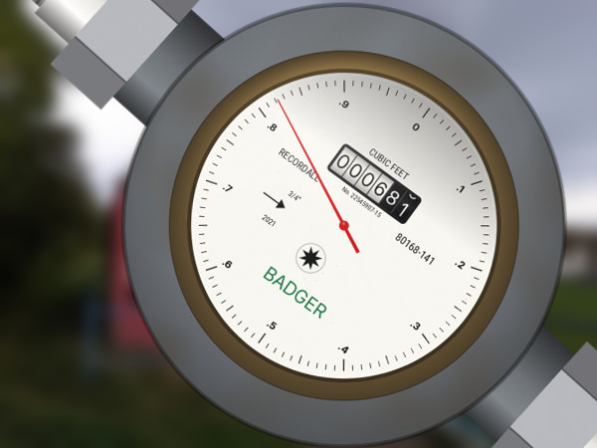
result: 680.82; ft³
